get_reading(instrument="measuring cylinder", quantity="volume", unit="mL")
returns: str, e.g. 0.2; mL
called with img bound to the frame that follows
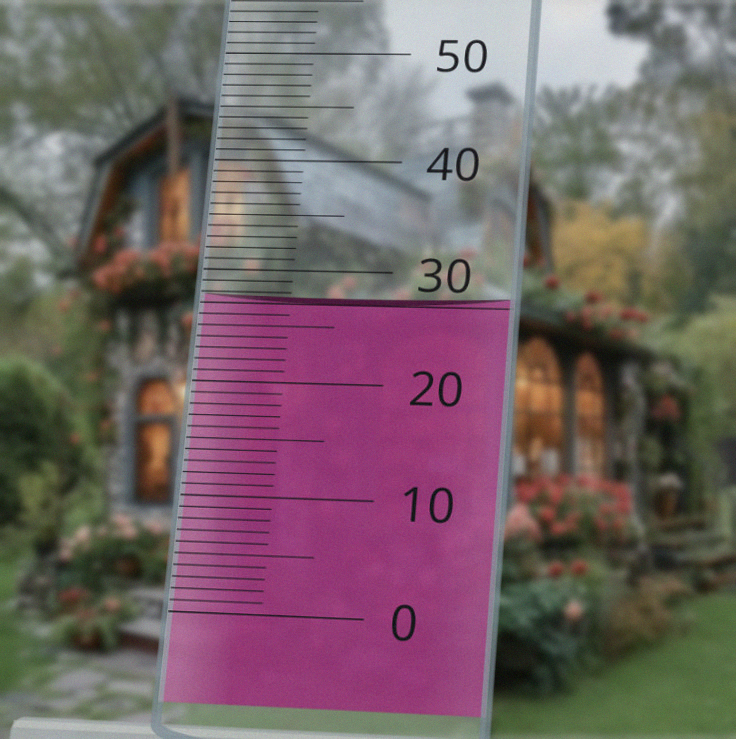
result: 27; mL
